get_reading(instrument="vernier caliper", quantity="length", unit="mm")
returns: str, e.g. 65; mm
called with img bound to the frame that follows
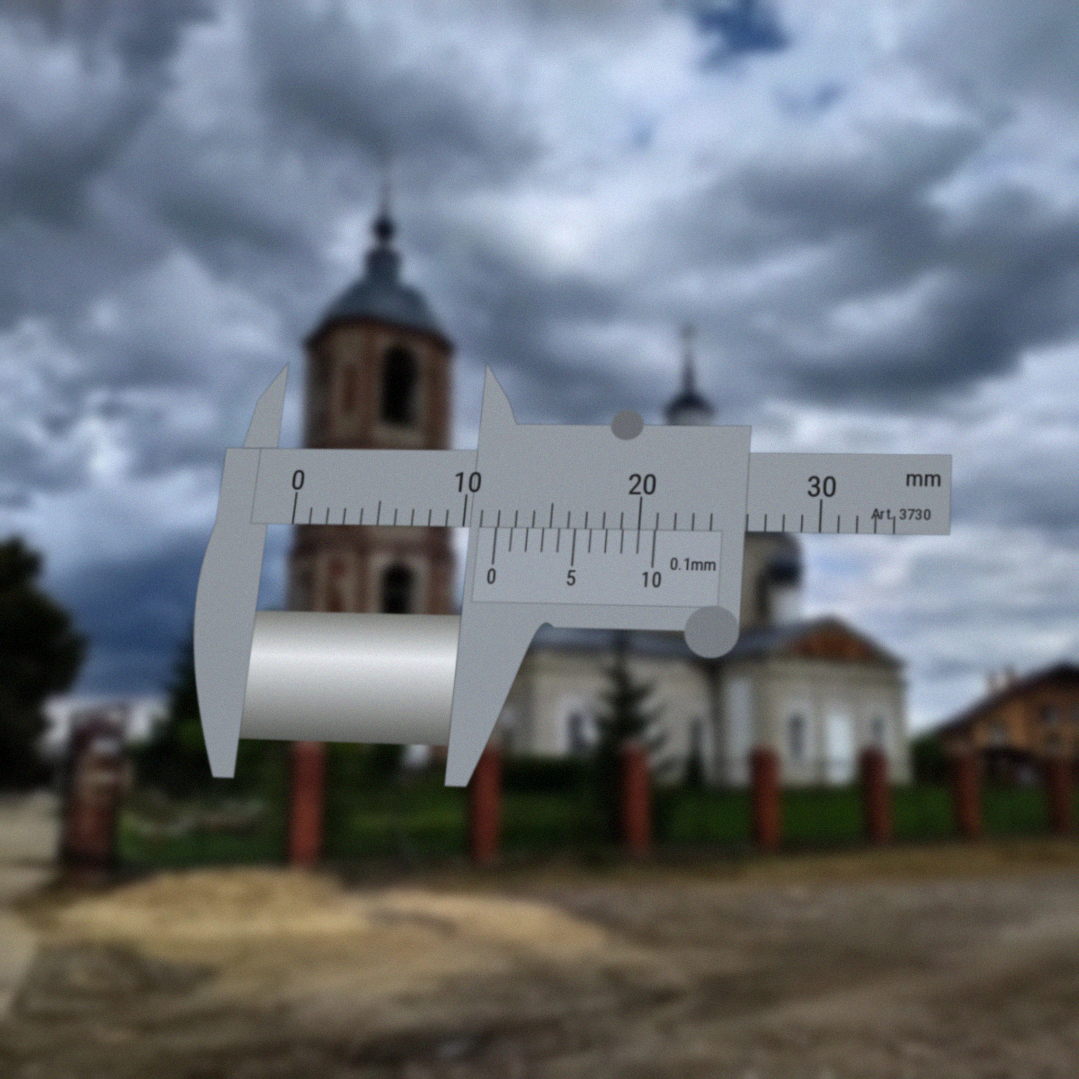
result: 11.9; mm
